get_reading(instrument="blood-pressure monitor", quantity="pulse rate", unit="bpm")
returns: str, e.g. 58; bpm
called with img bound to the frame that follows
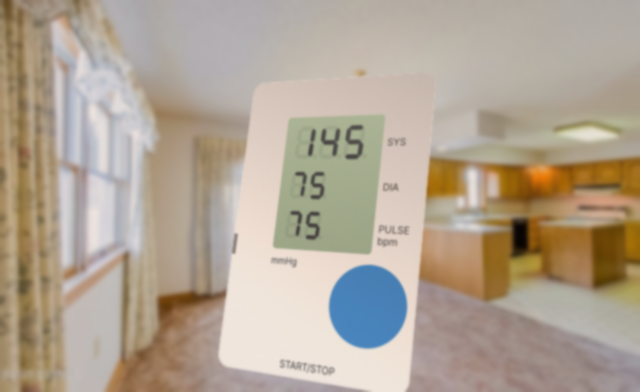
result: 75; bpm
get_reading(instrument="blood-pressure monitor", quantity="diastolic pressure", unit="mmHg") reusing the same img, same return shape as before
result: 75; mmHg
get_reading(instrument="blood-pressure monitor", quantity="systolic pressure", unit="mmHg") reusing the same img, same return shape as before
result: 145; mmHg
